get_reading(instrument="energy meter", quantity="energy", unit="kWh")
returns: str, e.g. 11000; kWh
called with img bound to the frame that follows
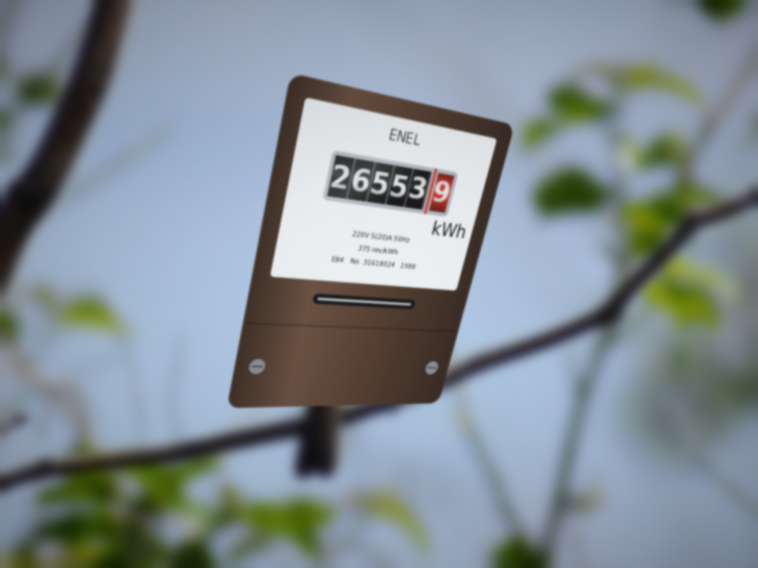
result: 26553.9; kWh
